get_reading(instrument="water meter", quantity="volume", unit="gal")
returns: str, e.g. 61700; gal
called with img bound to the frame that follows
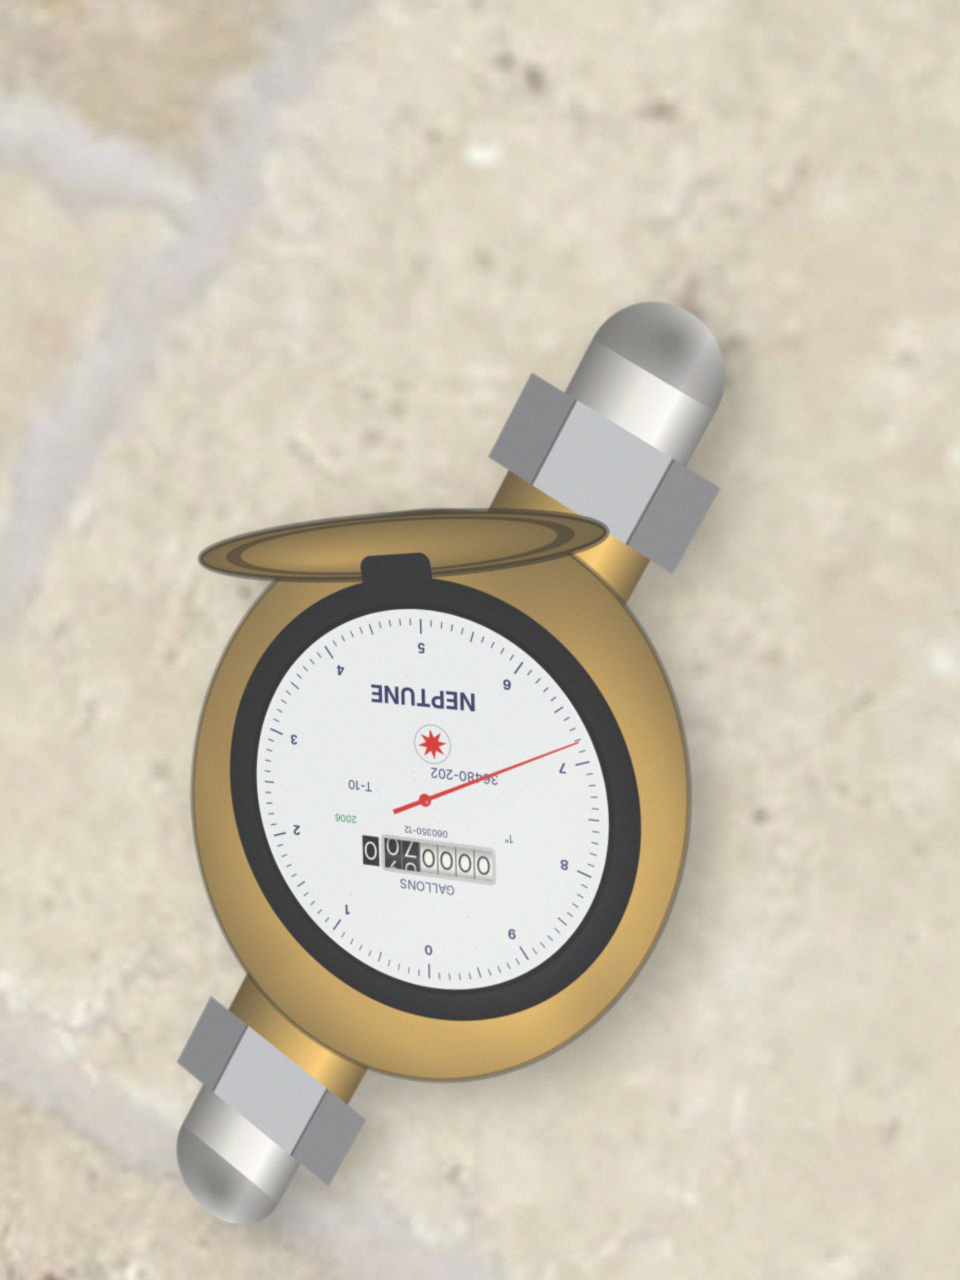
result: 696.8; gal
